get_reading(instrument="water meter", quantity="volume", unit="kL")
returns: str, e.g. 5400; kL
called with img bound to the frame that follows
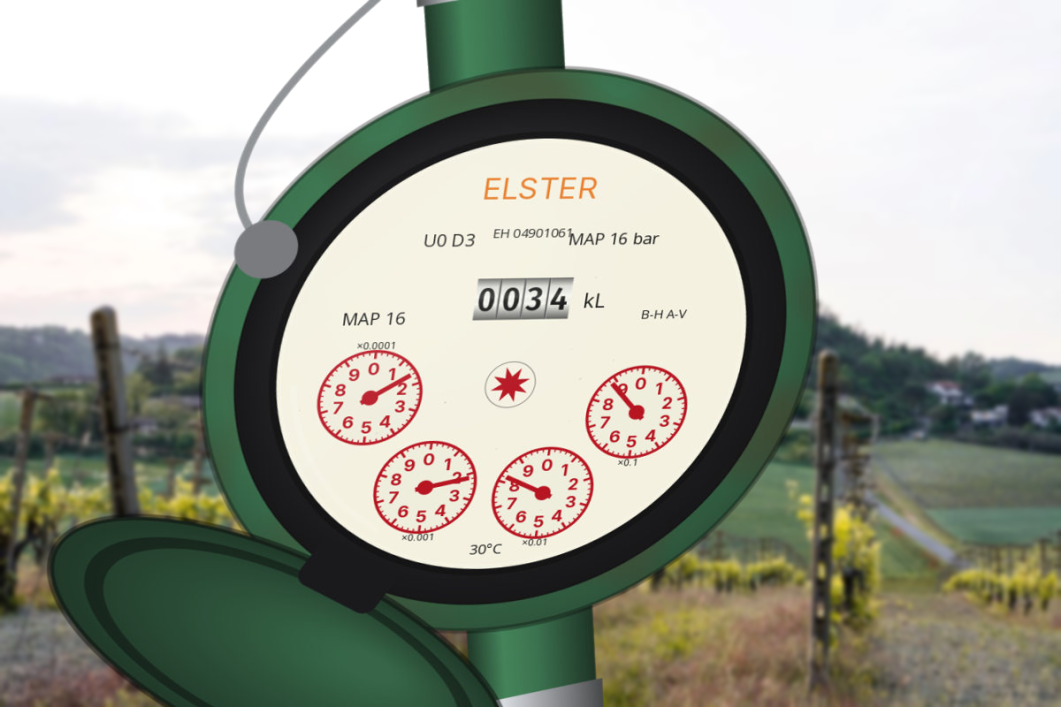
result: 34.8821; kL
